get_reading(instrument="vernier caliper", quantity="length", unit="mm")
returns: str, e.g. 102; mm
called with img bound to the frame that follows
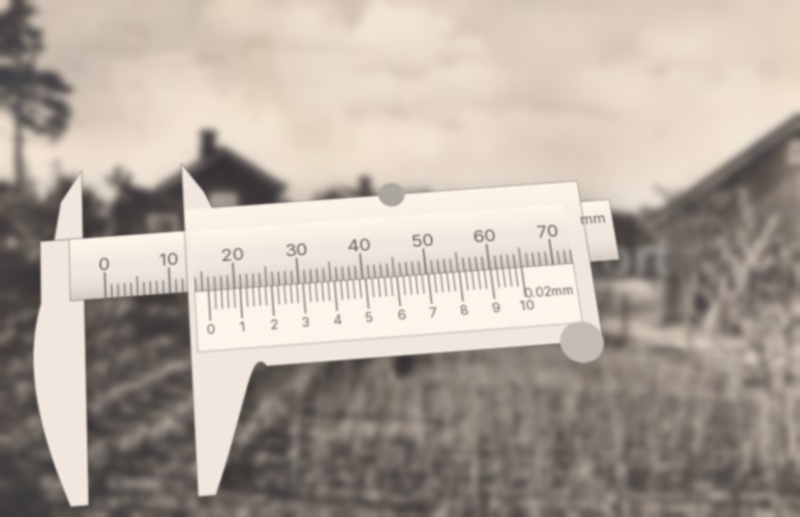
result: 16.0; mm
